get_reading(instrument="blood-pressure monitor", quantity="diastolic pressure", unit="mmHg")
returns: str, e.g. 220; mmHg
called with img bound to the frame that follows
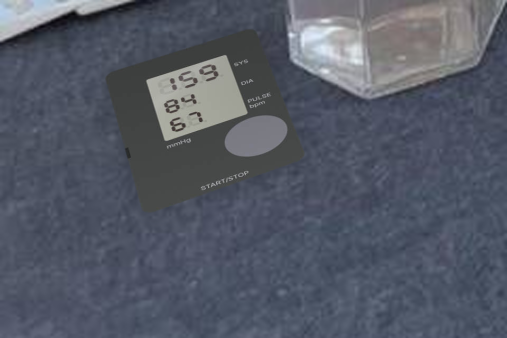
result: 84; mmHg
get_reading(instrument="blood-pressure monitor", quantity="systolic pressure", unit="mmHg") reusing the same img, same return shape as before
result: 159; mmHg
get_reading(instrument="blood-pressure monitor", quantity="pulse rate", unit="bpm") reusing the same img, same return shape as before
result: 67; bpm
